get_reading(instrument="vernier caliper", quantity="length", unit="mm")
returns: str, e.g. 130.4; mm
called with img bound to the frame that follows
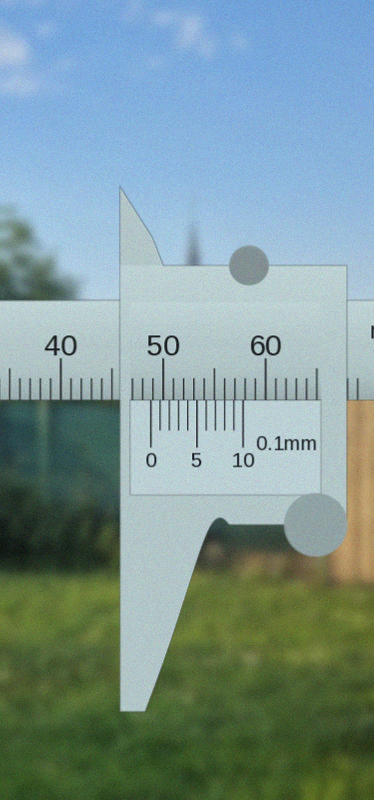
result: 48.8; mm
